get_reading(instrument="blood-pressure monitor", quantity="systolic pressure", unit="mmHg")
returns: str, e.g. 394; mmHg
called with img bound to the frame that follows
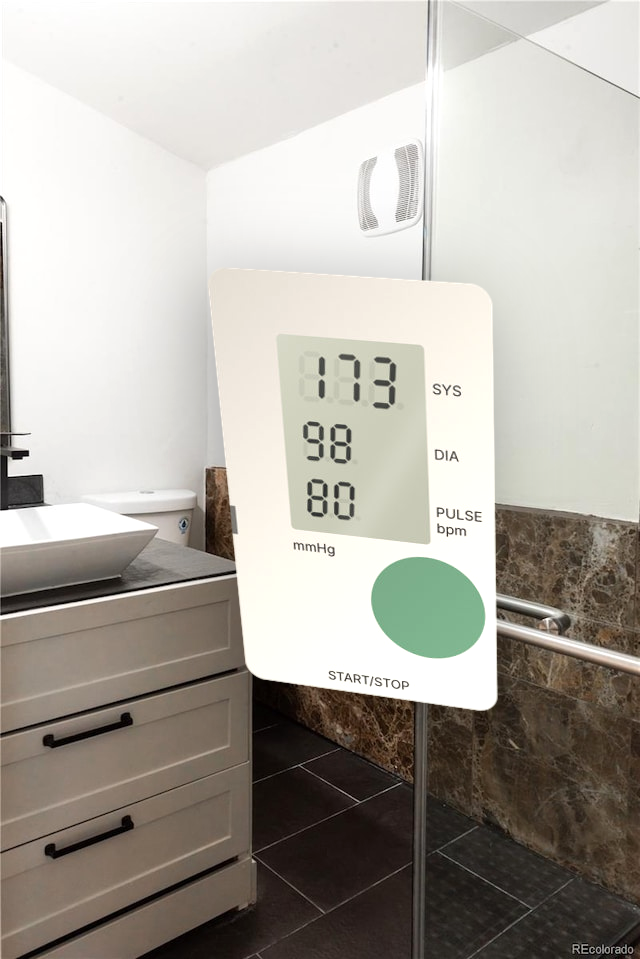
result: 173; mmHg
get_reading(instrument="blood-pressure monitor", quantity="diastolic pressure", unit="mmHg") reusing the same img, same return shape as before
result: 98; mmHg
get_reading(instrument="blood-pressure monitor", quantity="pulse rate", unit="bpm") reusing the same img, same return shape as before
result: 80; bpm
